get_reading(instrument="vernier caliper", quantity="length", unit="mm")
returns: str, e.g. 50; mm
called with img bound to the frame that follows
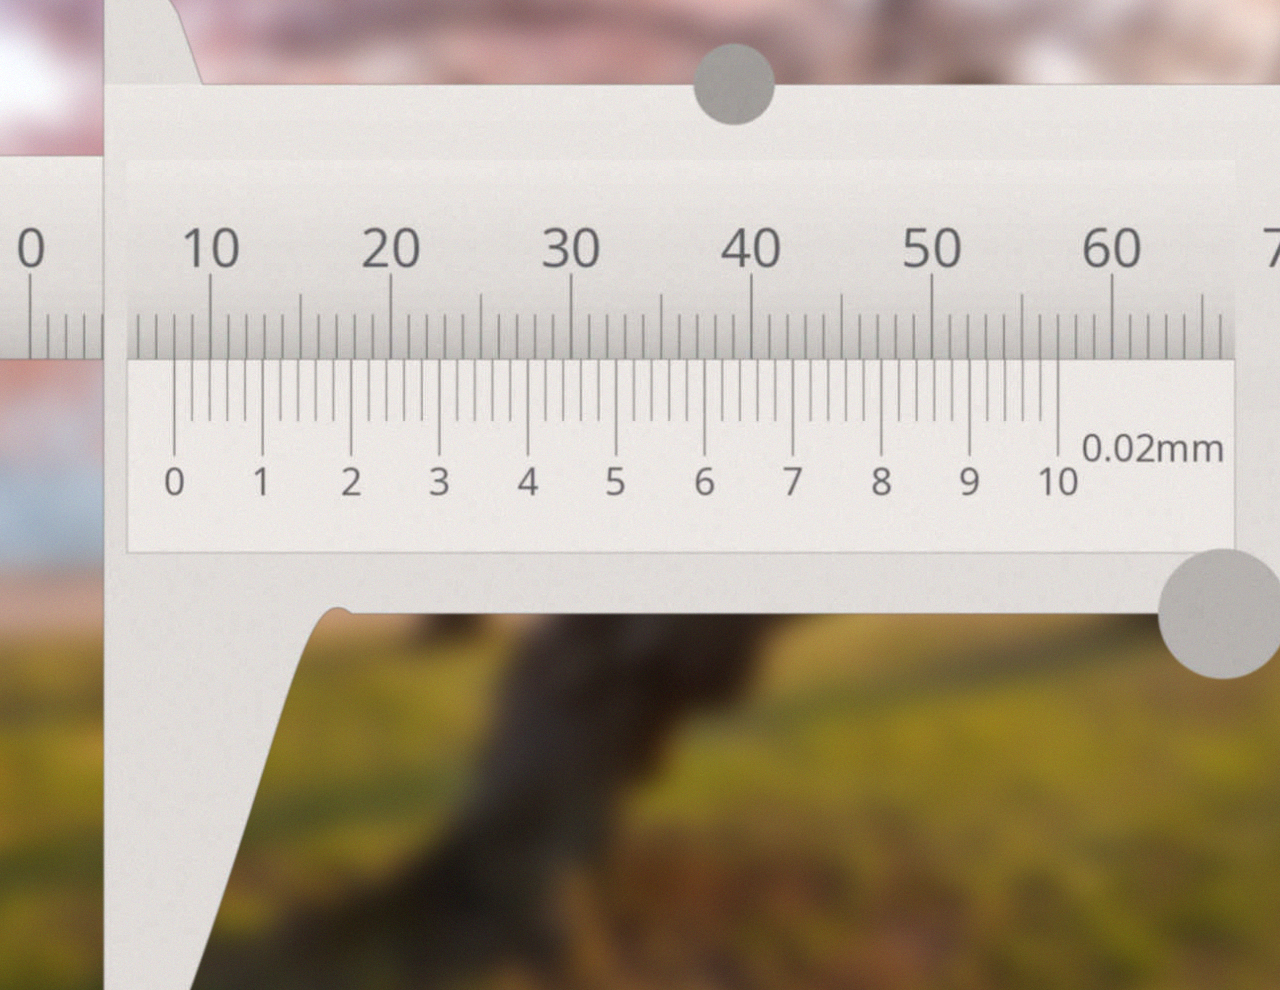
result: 8.0; mm
